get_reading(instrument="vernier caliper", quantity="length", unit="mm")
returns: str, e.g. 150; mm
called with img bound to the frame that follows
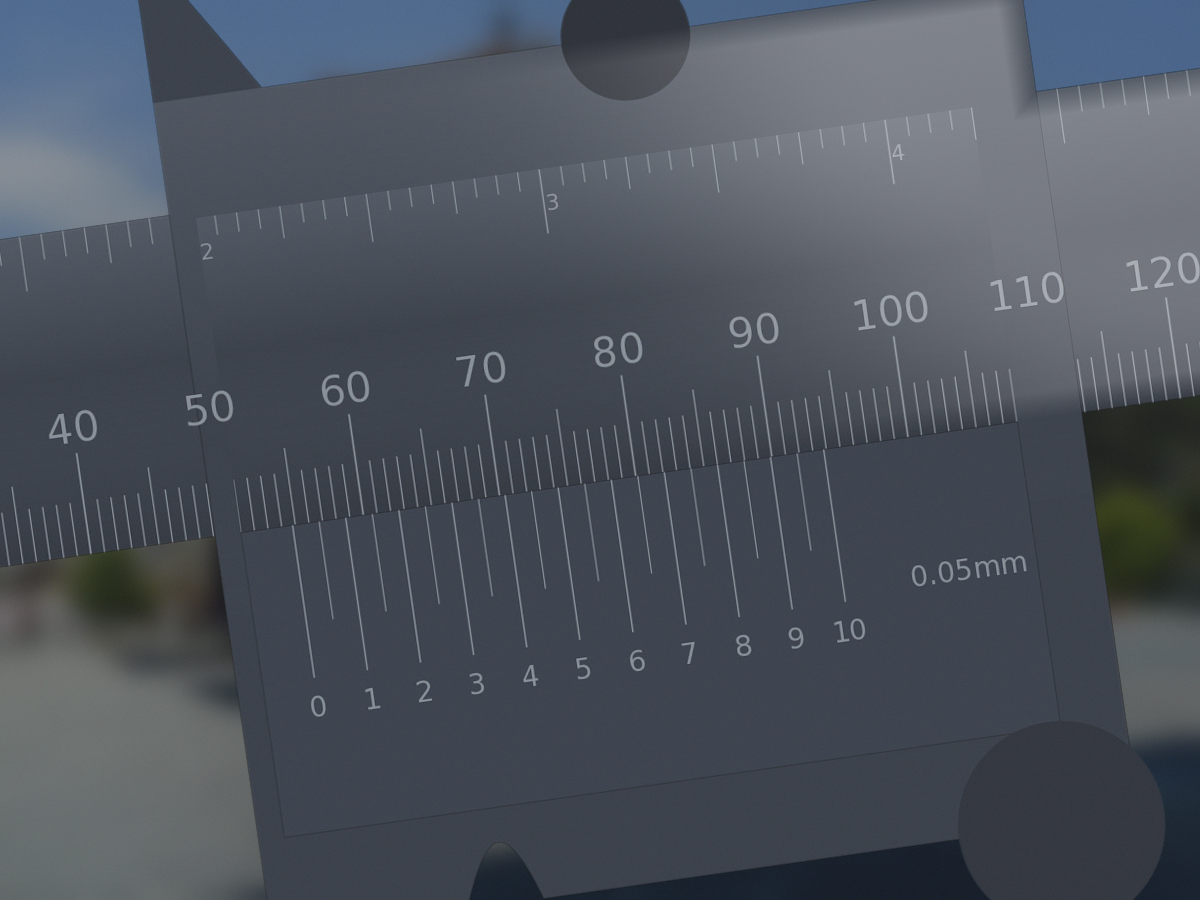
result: 54.8; mm
